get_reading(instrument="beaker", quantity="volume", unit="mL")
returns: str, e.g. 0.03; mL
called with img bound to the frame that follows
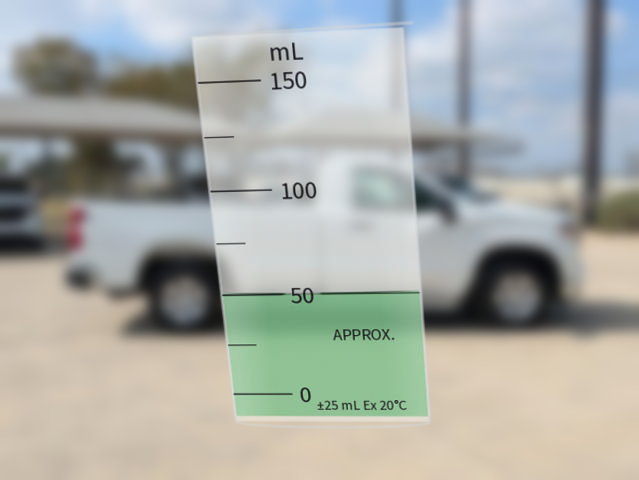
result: 50; mL
